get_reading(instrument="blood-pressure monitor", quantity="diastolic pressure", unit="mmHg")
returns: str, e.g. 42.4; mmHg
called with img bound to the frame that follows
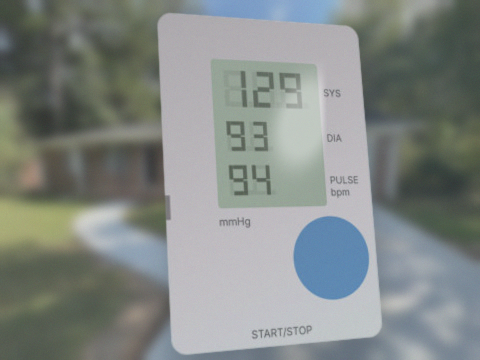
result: 93; mmHg
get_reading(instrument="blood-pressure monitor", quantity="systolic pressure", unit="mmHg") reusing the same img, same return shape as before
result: 129; mmHg
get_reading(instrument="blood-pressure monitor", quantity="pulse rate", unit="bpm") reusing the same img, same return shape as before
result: 94; bpm
